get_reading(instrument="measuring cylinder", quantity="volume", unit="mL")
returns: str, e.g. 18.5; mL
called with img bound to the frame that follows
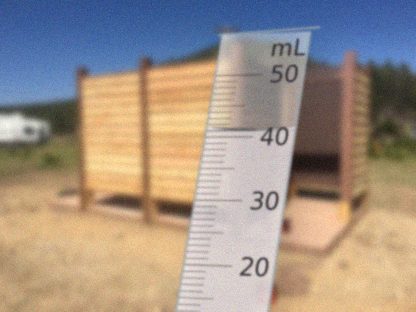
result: 41; mL
